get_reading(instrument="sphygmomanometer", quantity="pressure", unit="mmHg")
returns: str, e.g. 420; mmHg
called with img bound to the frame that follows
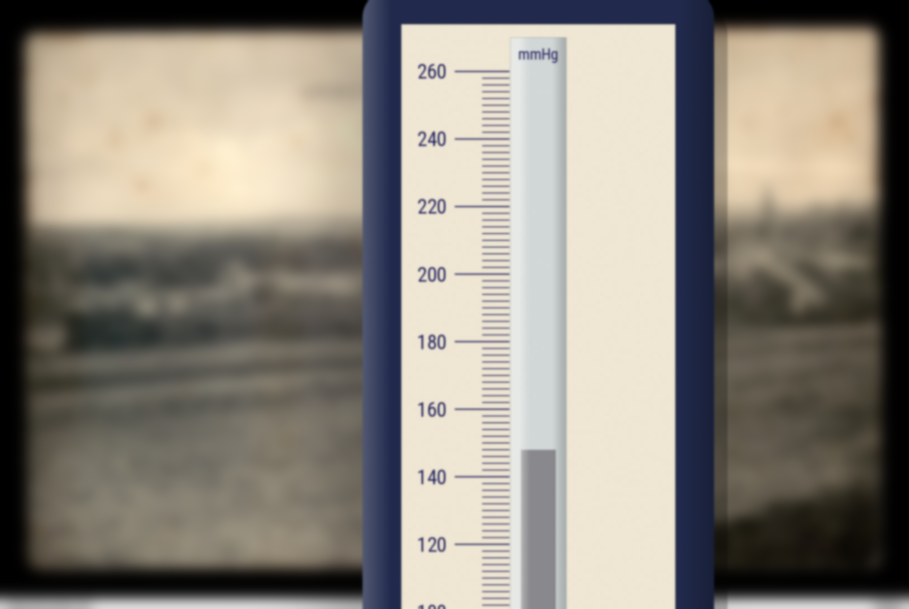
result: 148; mmHg
